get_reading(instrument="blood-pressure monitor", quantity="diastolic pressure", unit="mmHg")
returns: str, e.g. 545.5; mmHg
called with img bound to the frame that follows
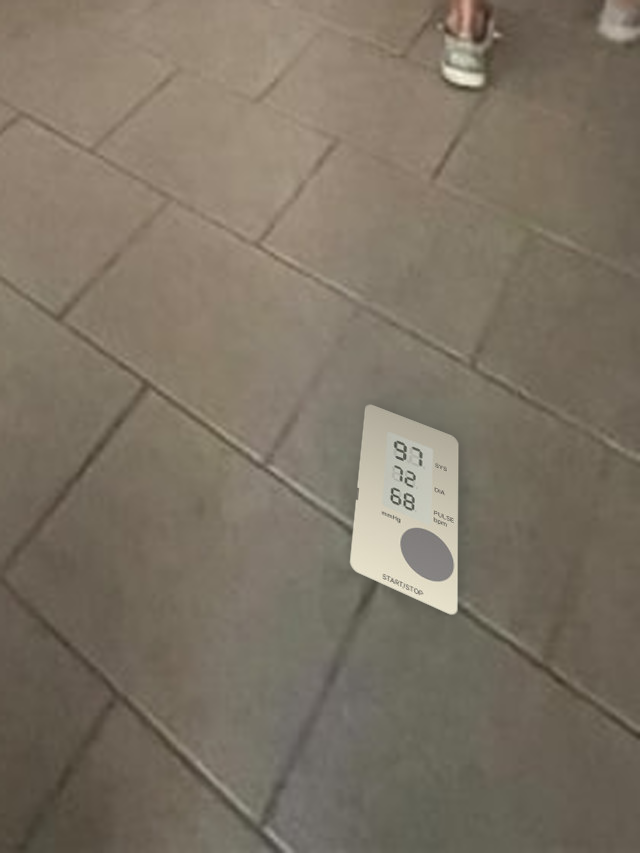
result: 72; mmHg
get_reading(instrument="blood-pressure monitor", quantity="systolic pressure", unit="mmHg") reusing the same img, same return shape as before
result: 97; mmHg
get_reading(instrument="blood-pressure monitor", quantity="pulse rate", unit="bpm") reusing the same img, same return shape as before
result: 68; bpm
